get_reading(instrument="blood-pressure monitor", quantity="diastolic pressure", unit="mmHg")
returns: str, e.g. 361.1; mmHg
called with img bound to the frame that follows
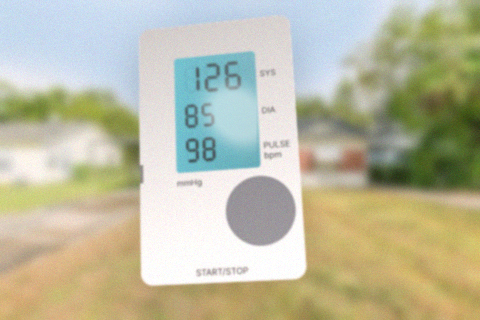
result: 85; mmHg
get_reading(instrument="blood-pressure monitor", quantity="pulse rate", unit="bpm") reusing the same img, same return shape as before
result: 98; bpm
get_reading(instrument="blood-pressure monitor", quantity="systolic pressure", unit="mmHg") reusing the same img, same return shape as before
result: 126; mmHg
